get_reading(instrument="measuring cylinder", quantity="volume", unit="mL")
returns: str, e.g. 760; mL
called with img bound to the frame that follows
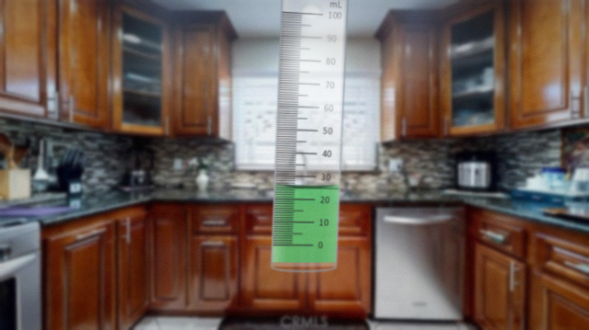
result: 25; mL
